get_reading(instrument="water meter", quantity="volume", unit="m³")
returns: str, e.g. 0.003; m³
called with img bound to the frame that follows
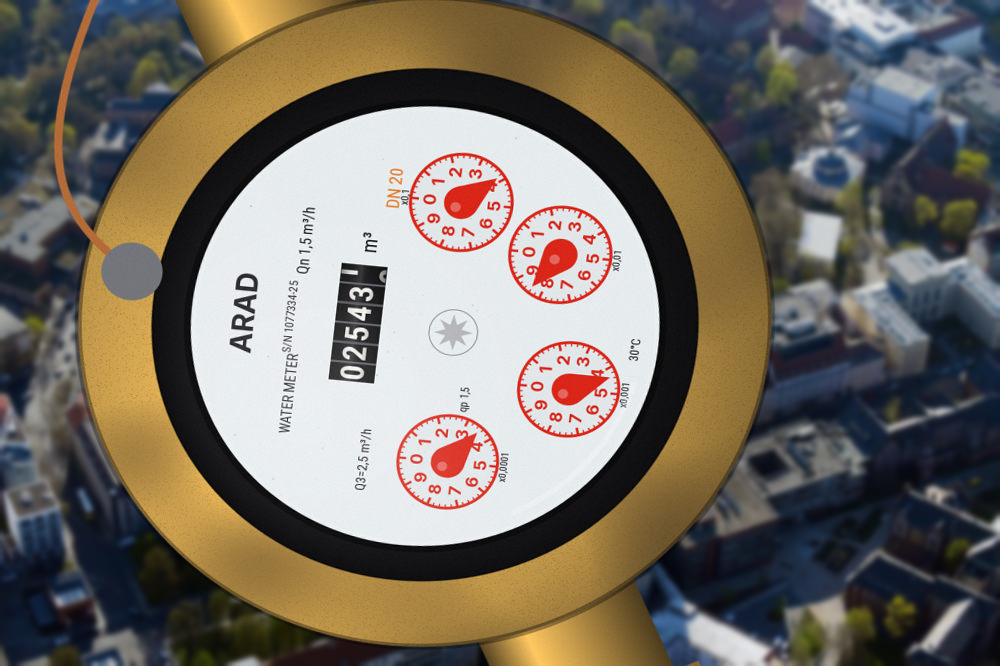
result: 25431.3843; m³
